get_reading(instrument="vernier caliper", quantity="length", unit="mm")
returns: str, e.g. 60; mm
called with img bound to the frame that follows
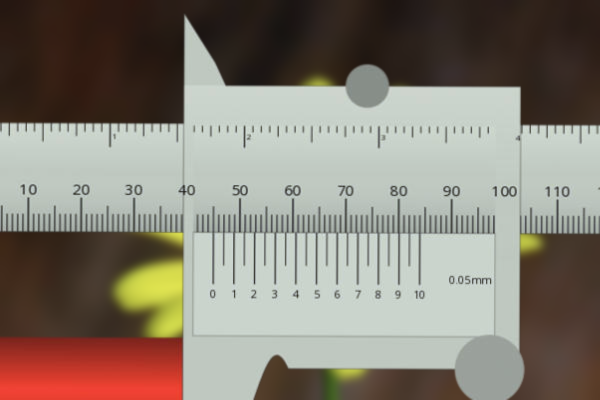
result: 45.0; mm
